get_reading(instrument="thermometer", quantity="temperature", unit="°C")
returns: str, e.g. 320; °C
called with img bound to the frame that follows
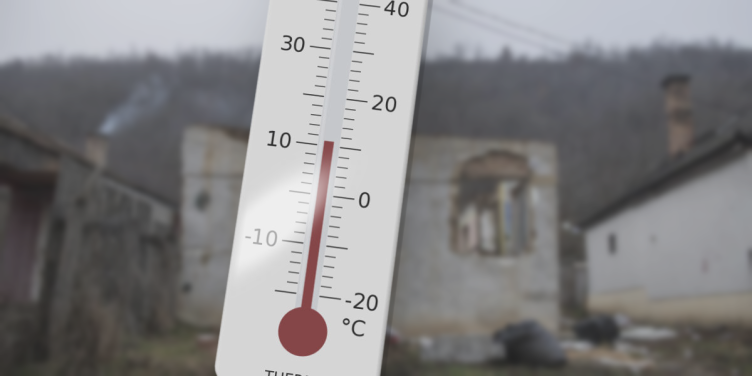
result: 11; °C
